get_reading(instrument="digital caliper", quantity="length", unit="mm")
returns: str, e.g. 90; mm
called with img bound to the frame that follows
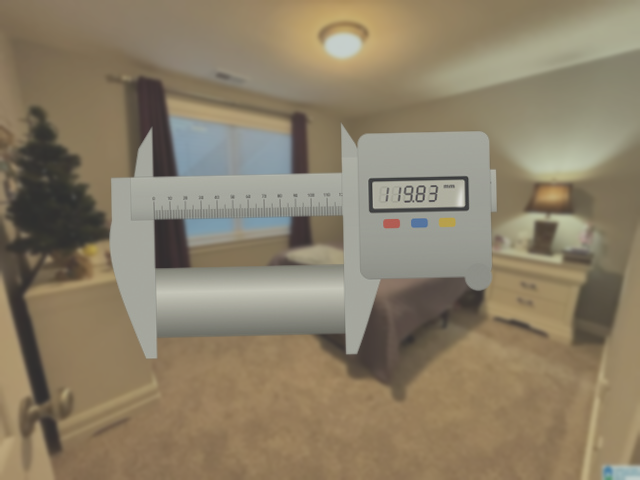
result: 119.83; mm
